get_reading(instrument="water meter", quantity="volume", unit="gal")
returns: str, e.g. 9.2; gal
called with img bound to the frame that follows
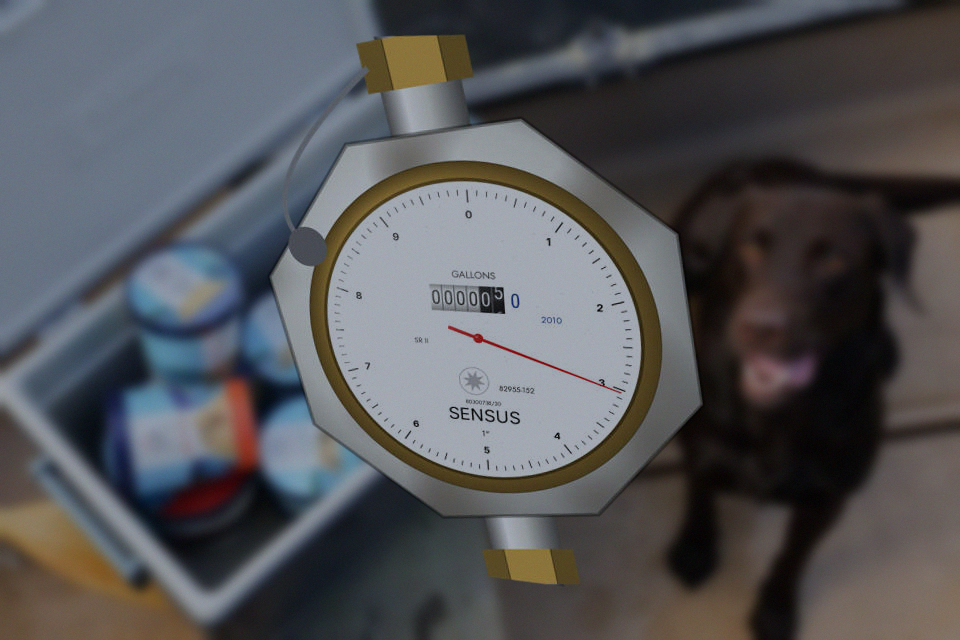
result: 53.0; gal
